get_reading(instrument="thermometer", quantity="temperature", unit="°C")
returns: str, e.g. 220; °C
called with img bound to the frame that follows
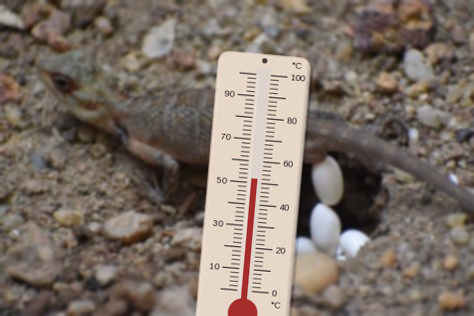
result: 52; °C
